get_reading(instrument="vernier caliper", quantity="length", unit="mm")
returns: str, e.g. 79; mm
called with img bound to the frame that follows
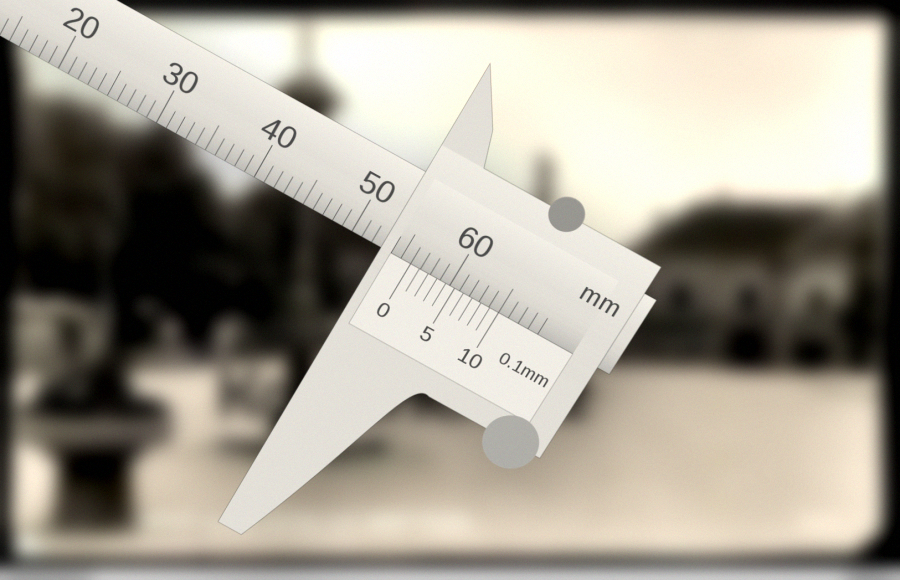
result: 56.0; mm
